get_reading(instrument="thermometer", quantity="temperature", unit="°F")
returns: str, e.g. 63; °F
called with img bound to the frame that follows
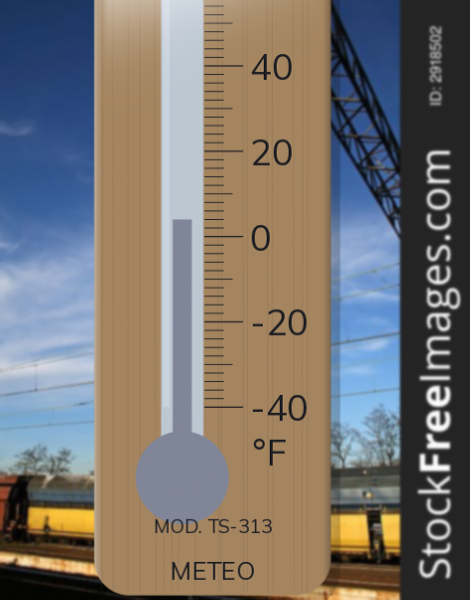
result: 4; °F
